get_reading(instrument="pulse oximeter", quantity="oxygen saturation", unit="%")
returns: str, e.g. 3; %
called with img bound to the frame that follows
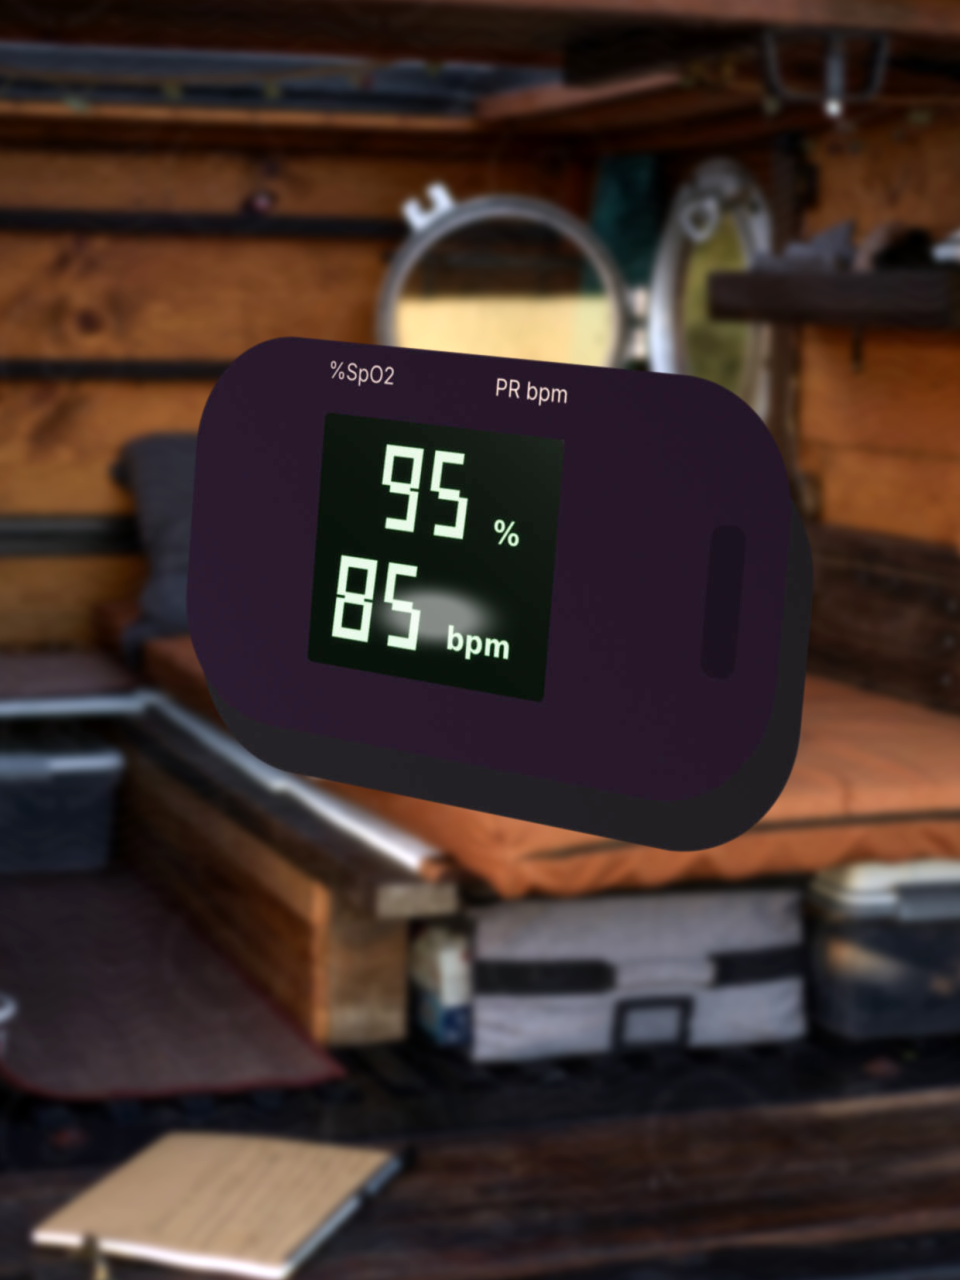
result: 95; %
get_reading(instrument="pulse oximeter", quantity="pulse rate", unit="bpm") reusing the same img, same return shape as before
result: 85; bpm
